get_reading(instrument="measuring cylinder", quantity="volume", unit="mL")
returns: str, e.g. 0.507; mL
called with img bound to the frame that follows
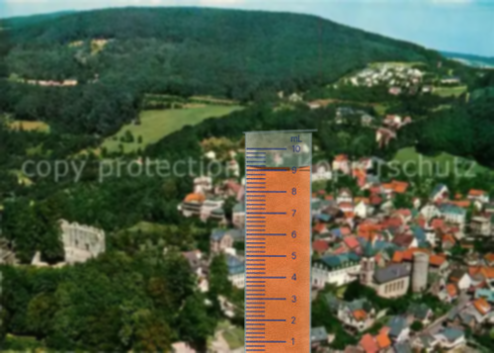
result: 9; mL
